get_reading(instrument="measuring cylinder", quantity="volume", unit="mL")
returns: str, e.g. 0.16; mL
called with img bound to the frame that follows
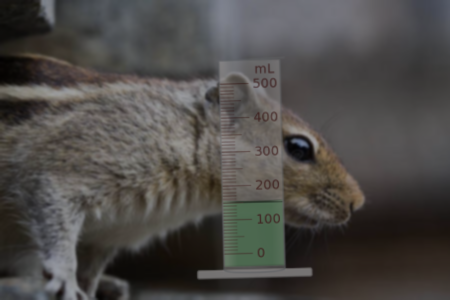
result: 150; mL
